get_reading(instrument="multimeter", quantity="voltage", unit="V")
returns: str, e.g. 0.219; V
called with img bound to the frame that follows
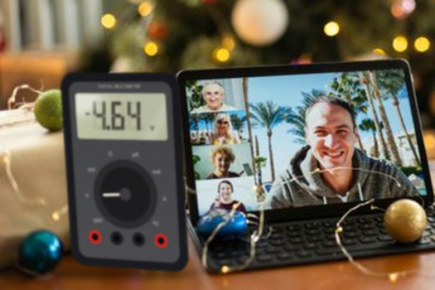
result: -4.64; V
